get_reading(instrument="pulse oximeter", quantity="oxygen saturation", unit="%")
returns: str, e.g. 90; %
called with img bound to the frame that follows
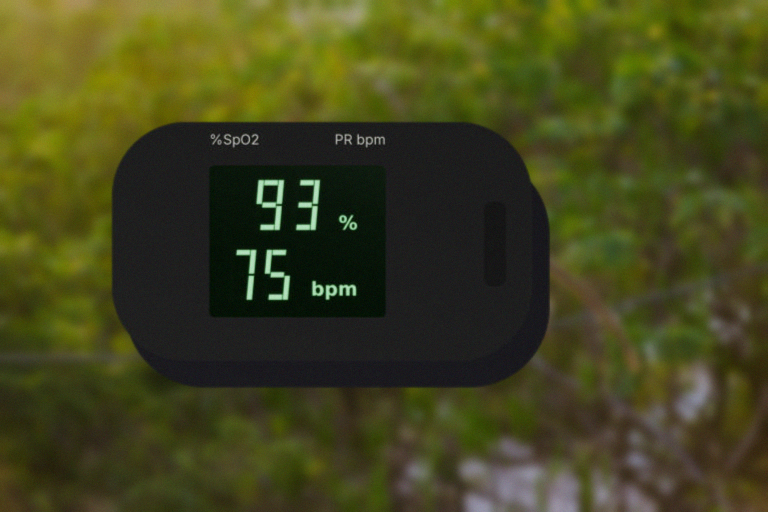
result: 93; %
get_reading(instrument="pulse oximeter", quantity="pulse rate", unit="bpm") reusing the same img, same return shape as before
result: 75; bpm
